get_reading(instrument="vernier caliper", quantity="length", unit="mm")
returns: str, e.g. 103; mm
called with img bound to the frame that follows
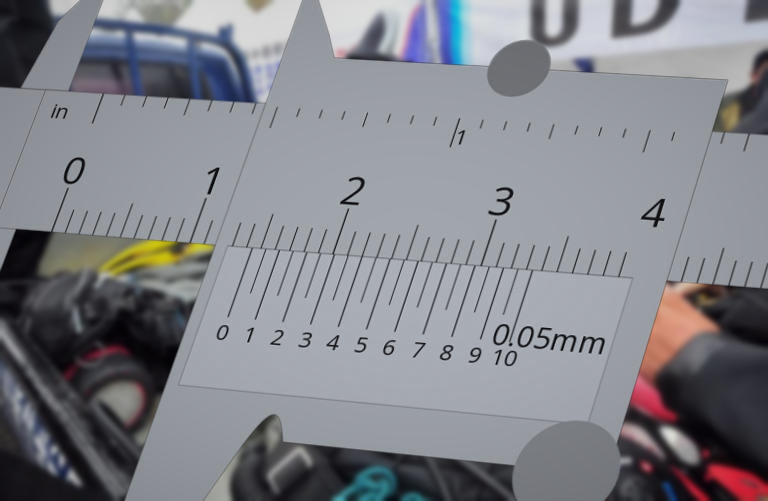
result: 14.4; mm
